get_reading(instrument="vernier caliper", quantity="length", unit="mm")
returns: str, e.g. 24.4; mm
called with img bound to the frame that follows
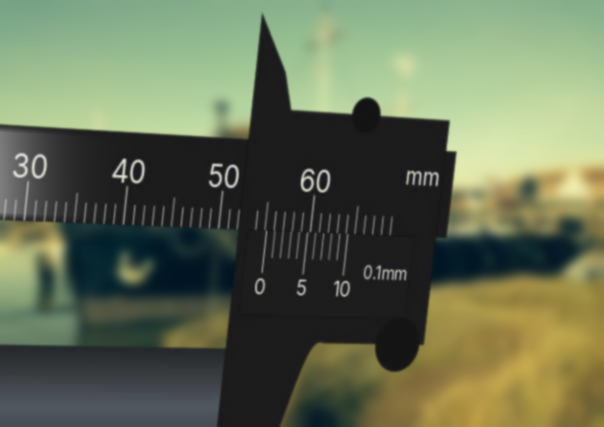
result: 55.2; mm
